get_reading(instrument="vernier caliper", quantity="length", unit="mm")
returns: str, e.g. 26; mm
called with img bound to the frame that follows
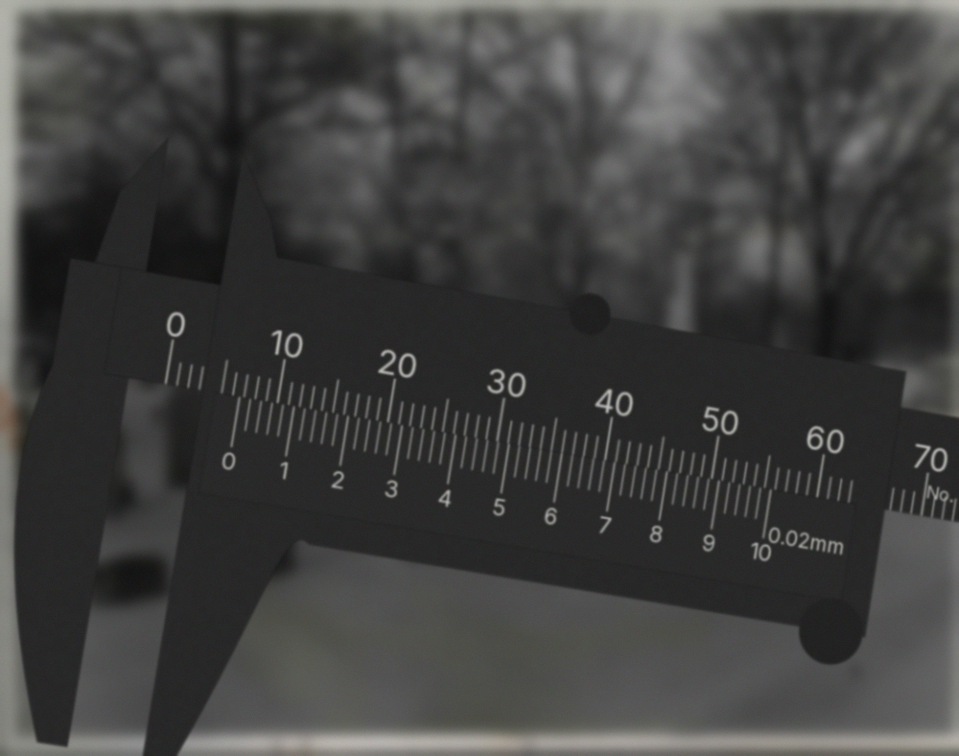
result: 6.6; mm
